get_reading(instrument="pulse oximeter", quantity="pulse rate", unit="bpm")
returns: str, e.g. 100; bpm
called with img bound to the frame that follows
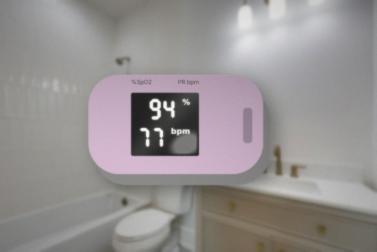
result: 77; bpm
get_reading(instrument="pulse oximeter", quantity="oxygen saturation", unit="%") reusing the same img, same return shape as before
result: 94; %
